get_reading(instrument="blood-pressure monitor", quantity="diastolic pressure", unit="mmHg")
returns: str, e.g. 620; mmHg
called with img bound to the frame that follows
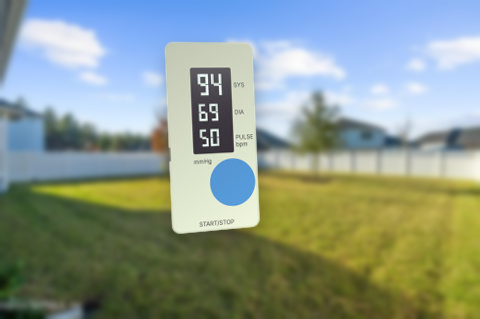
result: 69; mmHg
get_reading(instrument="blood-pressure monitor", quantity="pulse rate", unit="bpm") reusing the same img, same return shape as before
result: 50; bpm
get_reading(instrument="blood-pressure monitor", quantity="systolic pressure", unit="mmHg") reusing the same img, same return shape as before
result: 94; mmHg
